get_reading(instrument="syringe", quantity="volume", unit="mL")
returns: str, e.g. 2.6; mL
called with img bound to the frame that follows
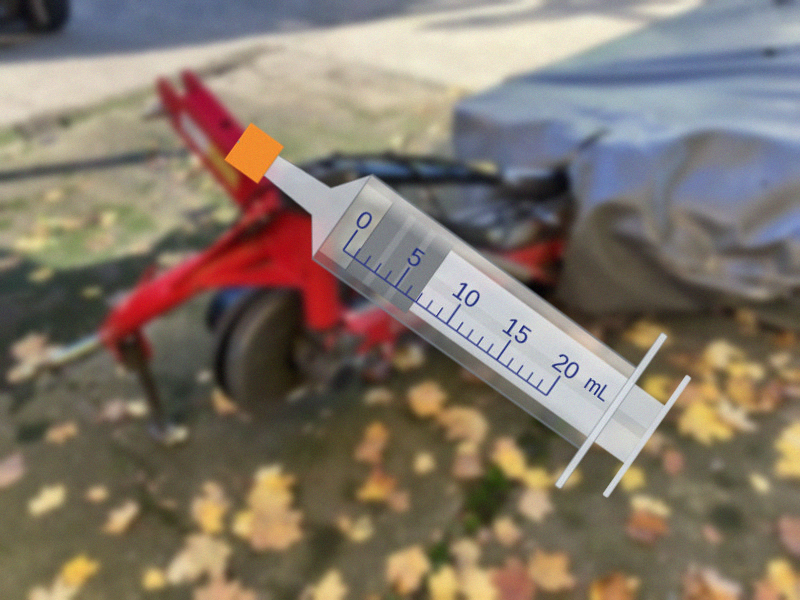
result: 1; mL
